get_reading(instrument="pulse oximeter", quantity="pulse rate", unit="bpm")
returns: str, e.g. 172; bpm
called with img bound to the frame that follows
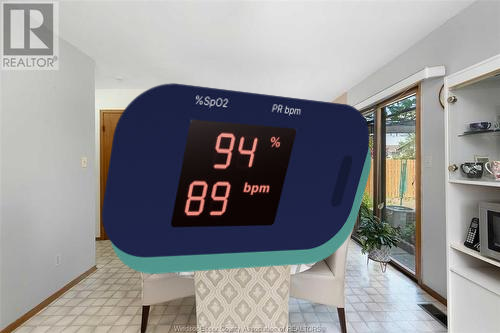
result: 89; bpm
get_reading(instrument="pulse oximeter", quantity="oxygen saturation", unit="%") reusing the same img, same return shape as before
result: 94; %
